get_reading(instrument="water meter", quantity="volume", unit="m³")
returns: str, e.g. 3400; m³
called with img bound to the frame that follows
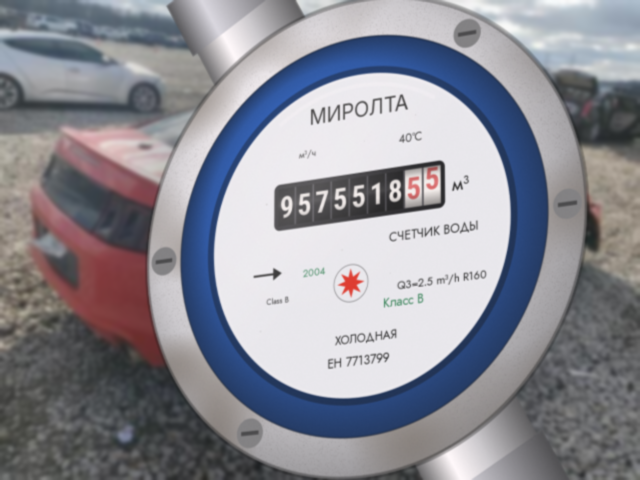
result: 9575518.55; m³
